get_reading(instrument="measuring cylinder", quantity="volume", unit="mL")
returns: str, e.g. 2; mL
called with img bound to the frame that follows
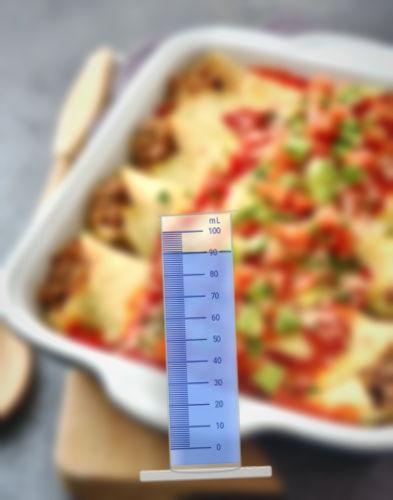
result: 90; mL
